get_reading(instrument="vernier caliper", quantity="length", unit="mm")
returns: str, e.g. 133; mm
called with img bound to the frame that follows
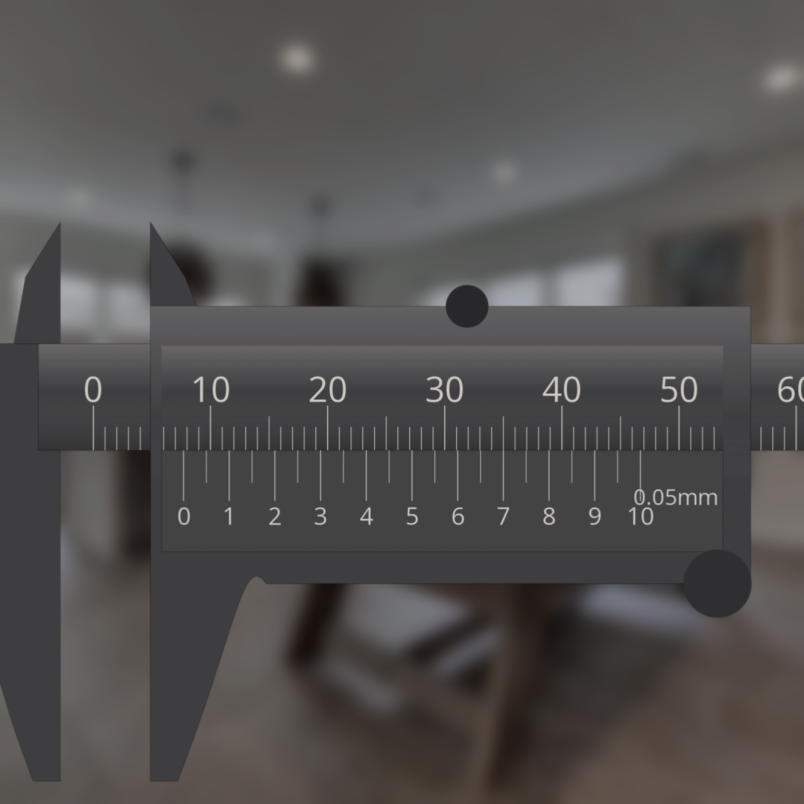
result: 7.7; mm
